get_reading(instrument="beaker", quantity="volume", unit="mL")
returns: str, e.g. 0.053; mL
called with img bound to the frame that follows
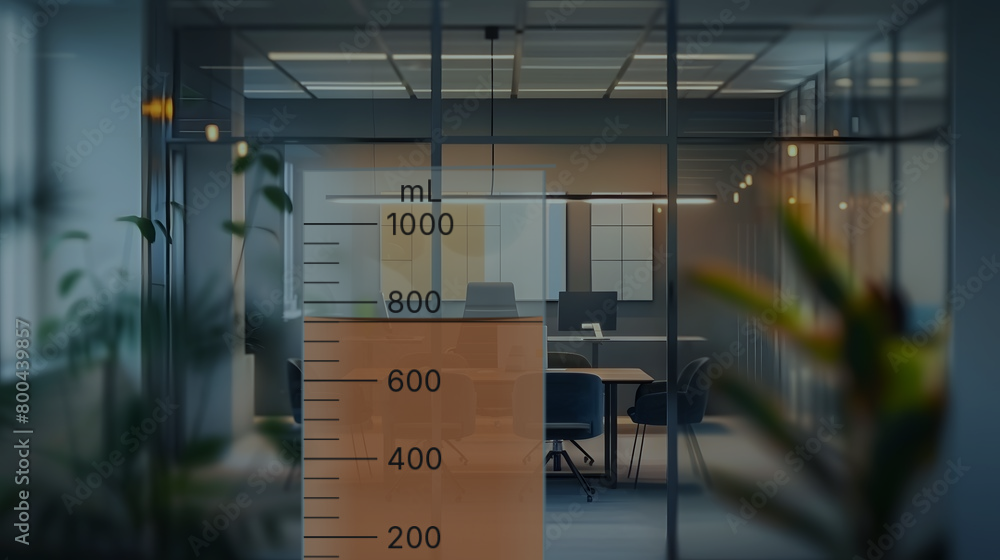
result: 750; mL
